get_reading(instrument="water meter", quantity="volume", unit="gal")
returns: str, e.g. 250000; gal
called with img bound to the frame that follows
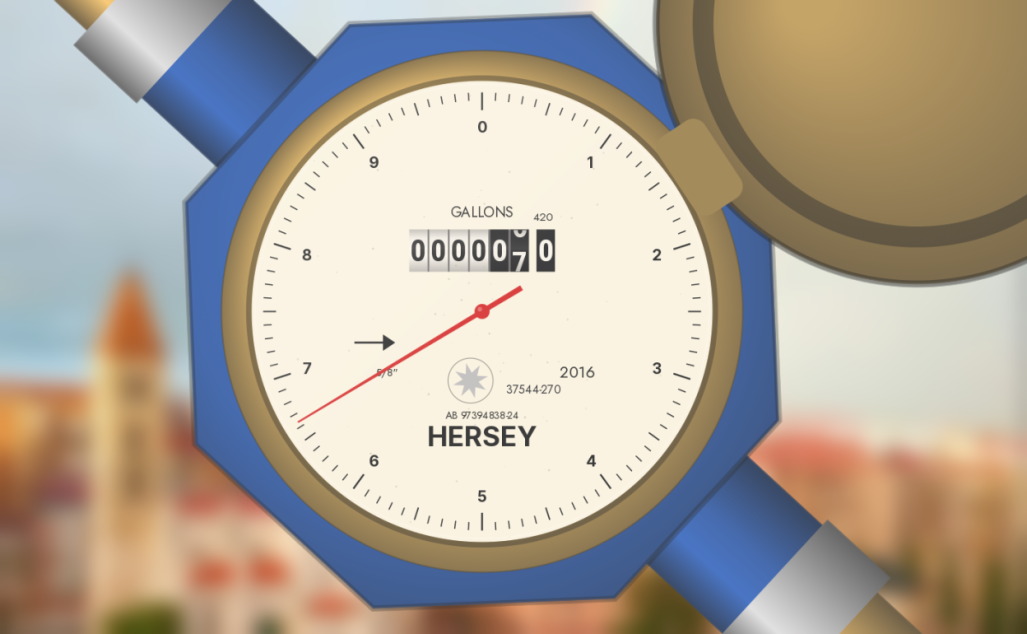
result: 66.6; gal
